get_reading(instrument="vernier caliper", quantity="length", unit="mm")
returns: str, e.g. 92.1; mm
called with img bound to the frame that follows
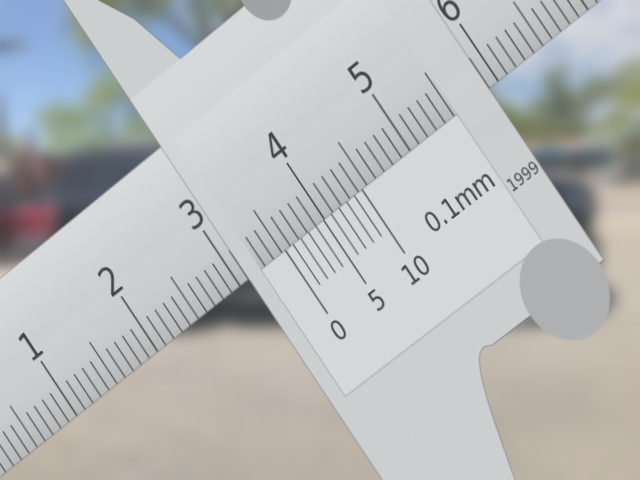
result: 35.4; mm
